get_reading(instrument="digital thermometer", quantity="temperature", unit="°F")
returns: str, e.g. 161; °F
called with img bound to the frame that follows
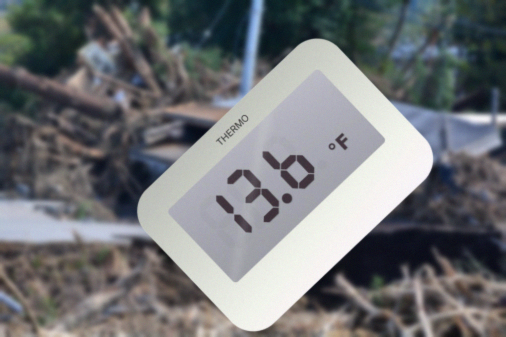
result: 13.6; °F
